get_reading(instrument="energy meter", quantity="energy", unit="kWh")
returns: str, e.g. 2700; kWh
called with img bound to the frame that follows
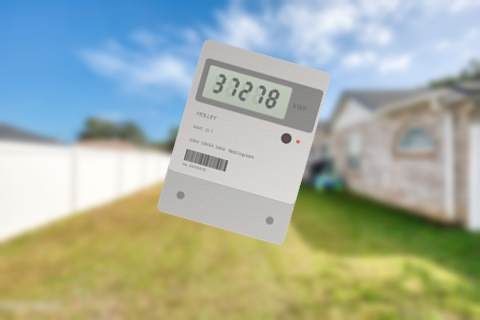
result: 37278; kWh
